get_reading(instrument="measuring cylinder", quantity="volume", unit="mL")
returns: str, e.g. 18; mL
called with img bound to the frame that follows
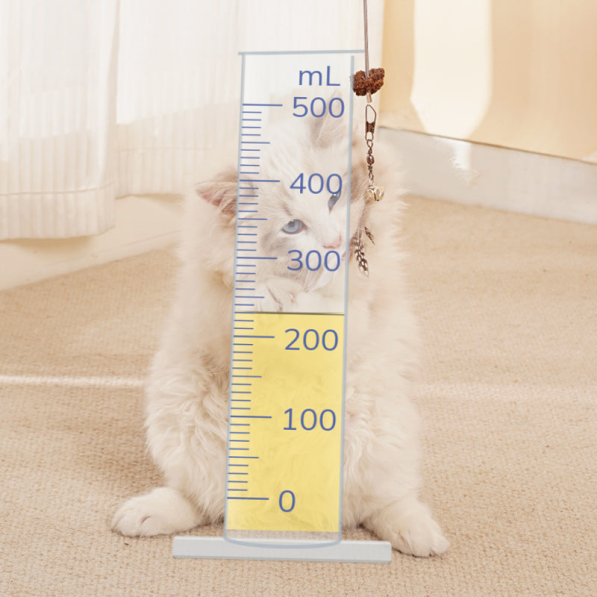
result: 230; mL
